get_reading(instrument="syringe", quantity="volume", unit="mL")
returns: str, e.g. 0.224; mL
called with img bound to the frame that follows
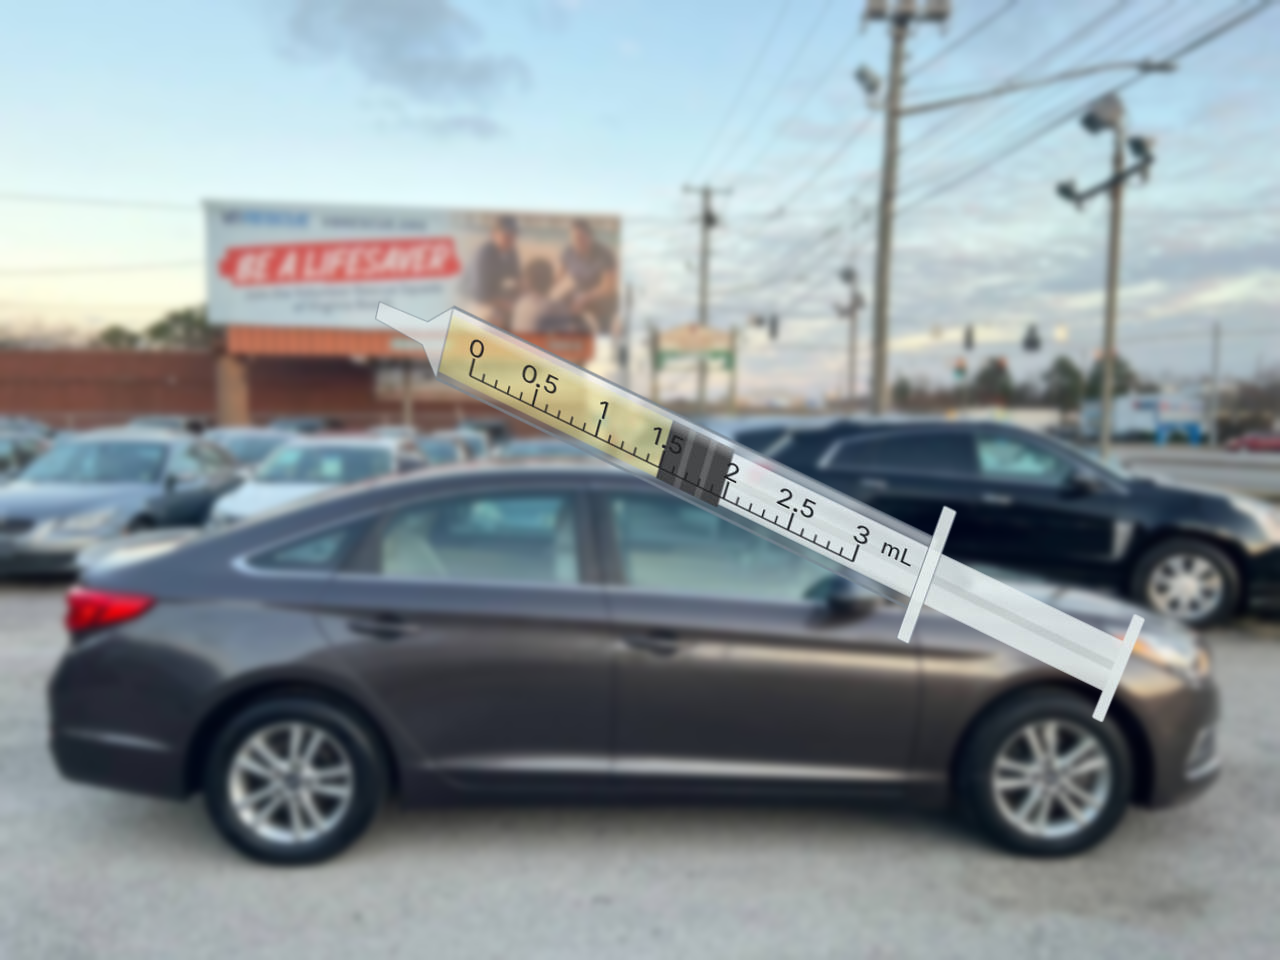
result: 1.5; mL
